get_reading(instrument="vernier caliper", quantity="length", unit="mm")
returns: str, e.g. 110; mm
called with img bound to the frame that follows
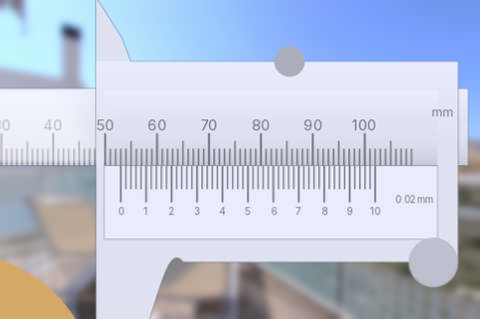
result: 53.0; mm
